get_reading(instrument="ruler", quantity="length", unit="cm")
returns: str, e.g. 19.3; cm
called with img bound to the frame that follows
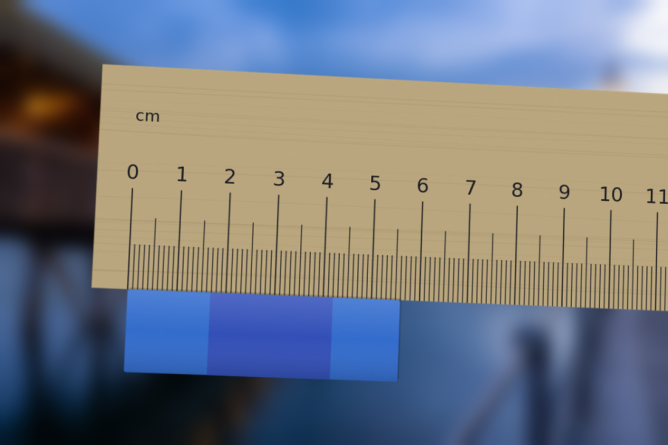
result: 5.6; cm
